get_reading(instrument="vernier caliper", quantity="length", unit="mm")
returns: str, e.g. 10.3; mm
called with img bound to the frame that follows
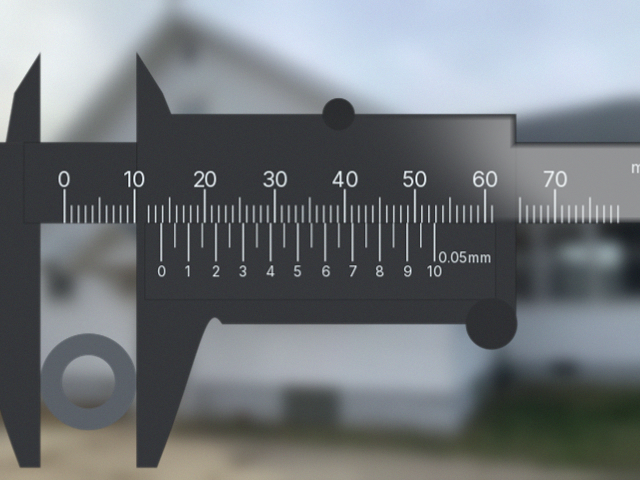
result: 13.8; mm
